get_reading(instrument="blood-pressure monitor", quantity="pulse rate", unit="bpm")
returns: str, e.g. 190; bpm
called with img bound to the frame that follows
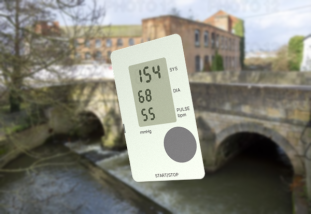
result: 55; bpm
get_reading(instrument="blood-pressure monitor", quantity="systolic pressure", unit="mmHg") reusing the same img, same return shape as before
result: 154; mmHg
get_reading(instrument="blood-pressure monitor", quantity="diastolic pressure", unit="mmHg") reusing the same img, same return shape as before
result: 68; mmHg
